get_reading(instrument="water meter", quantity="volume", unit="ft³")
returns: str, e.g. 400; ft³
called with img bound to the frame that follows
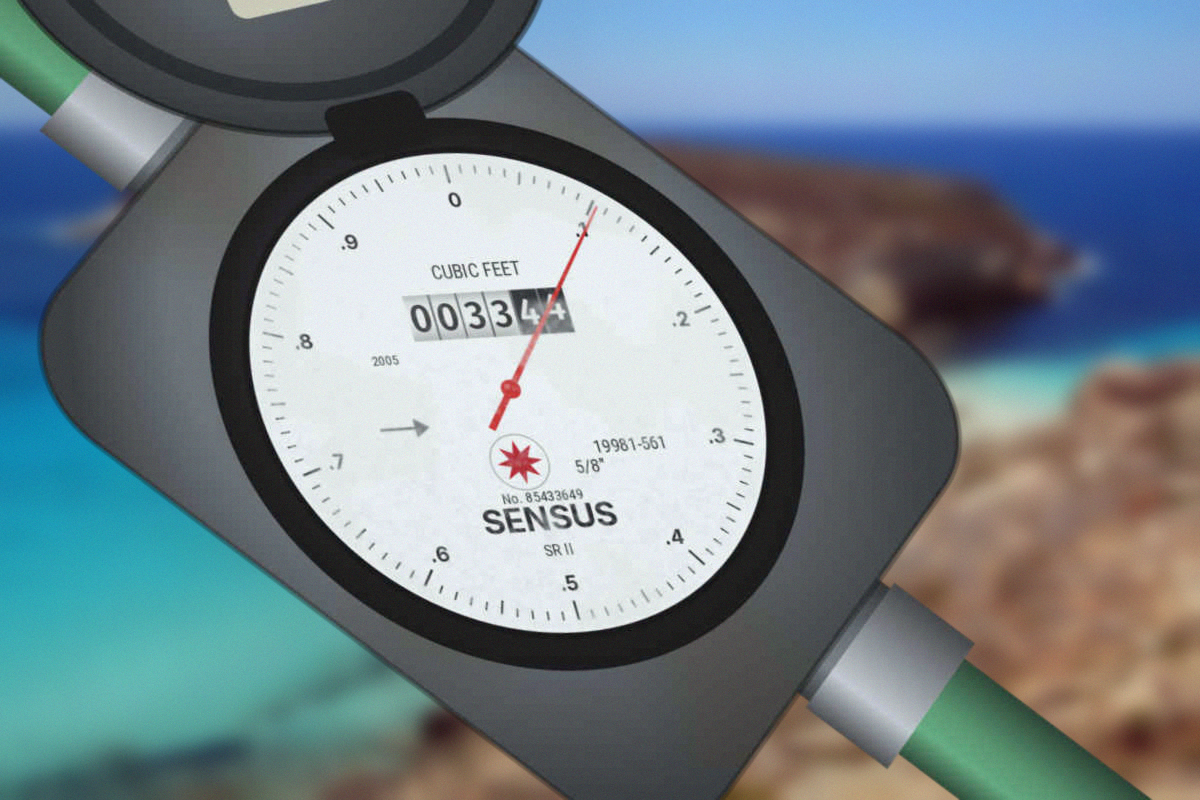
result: 3344.10; ft³
